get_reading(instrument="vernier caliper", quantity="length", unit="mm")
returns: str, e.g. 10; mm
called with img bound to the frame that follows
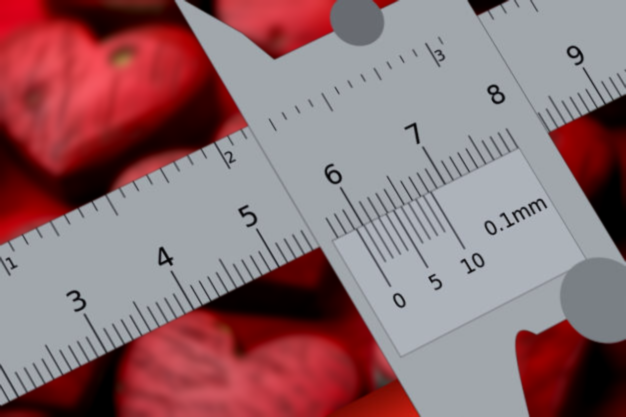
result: 59.2; mm
